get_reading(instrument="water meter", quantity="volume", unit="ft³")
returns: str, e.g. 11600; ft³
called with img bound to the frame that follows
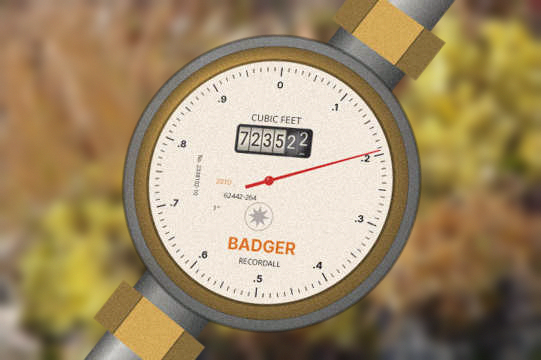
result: 723522.19; ft³
